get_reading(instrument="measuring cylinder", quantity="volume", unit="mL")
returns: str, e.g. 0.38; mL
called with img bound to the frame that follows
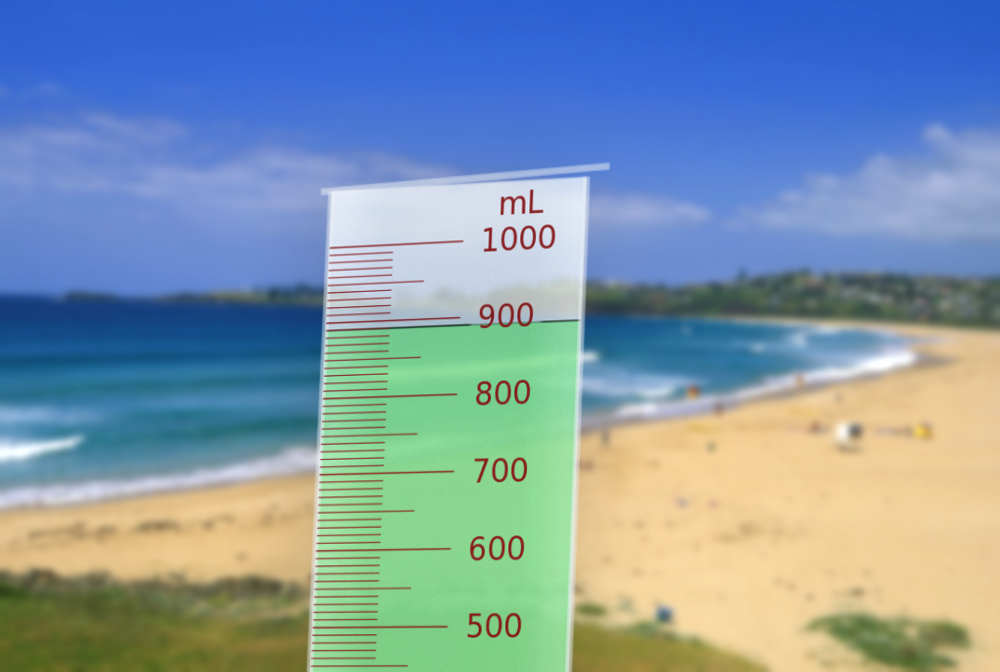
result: 890; mL
